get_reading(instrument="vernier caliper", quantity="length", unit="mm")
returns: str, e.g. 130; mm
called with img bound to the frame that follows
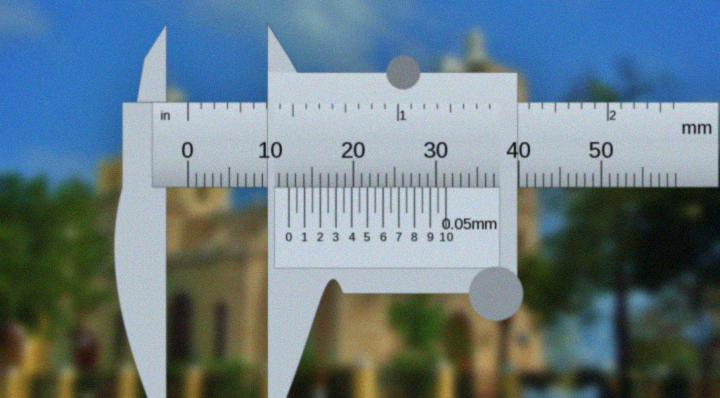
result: 12.2; mm
